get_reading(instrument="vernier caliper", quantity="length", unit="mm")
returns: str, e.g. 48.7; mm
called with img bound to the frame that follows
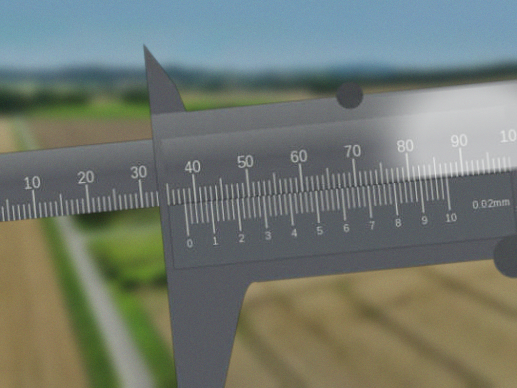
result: 38.0; mm
